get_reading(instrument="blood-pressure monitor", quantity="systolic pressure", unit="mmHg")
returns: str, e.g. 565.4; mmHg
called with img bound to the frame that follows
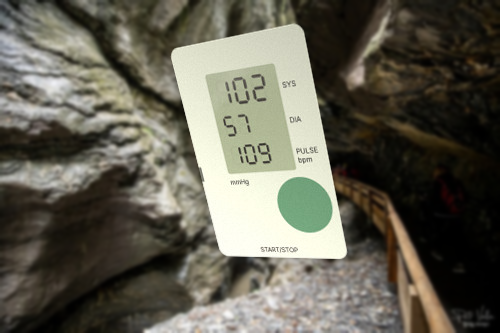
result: 102; mmHg
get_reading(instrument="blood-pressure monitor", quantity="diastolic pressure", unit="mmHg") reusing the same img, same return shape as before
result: 57; mmHg
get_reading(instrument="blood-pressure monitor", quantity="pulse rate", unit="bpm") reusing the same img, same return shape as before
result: 109; bpm
